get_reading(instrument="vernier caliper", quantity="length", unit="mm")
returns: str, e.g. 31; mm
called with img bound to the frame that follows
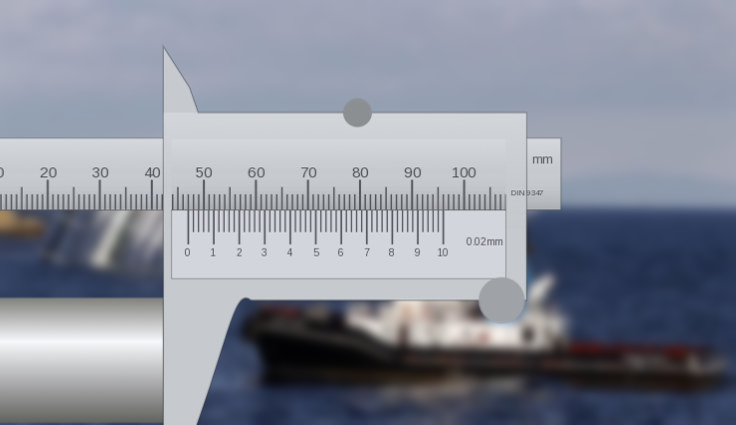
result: 47.0; mm
